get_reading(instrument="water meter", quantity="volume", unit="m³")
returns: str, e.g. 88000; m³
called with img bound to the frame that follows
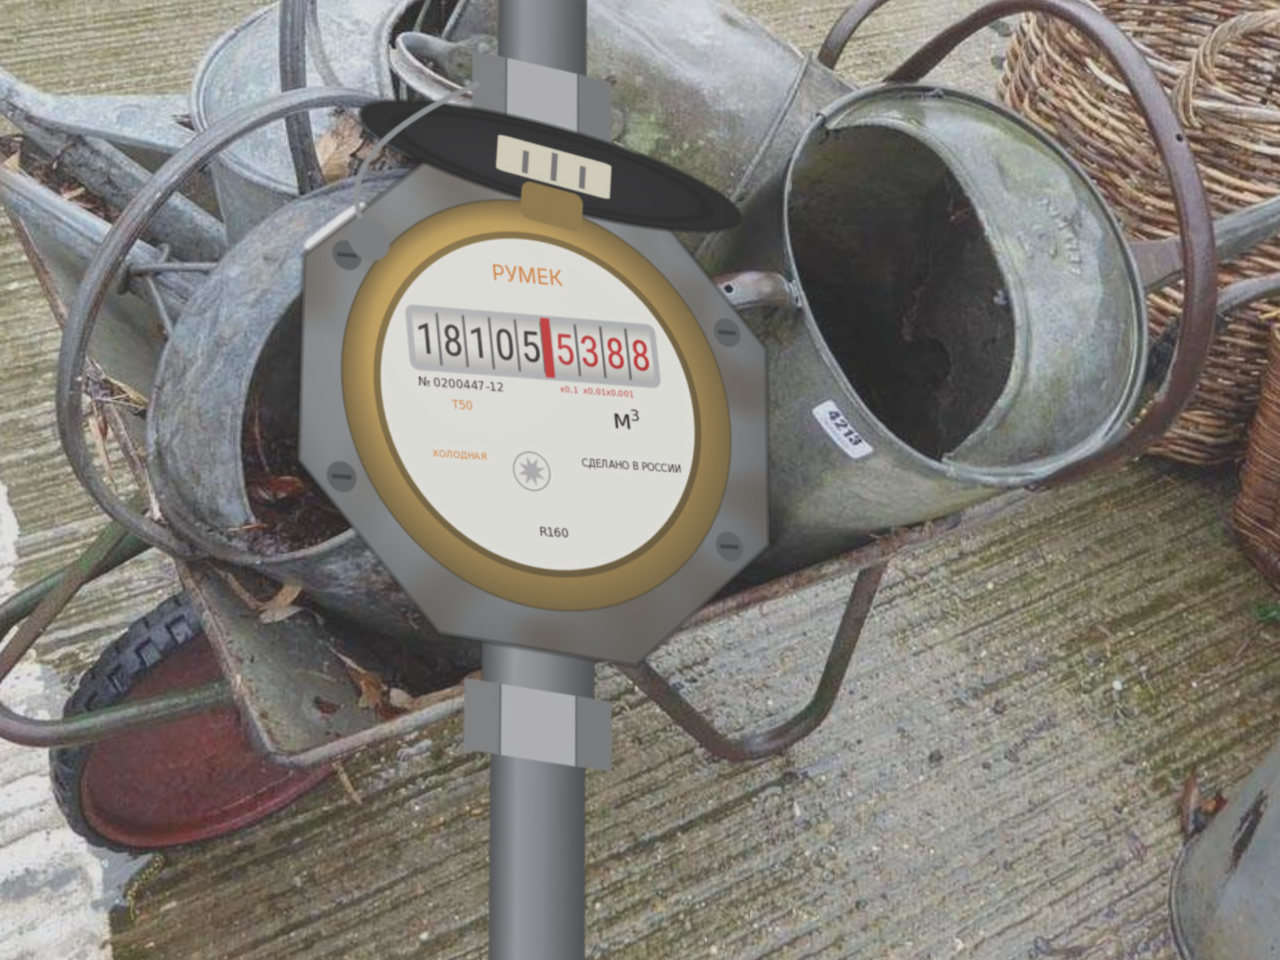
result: 18105.5388; m³
